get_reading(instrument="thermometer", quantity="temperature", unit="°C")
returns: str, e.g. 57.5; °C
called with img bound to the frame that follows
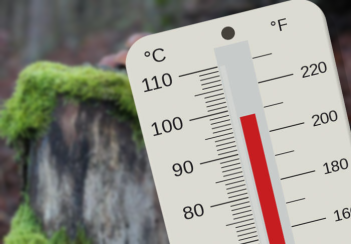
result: 98; °C
